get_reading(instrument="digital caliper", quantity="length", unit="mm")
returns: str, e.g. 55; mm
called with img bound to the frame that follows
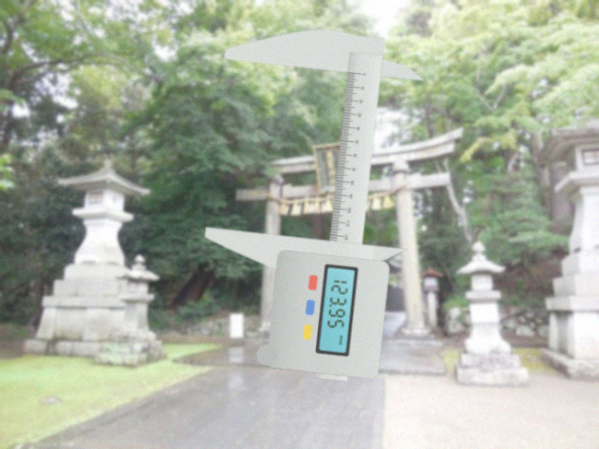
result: 123.95; mm
